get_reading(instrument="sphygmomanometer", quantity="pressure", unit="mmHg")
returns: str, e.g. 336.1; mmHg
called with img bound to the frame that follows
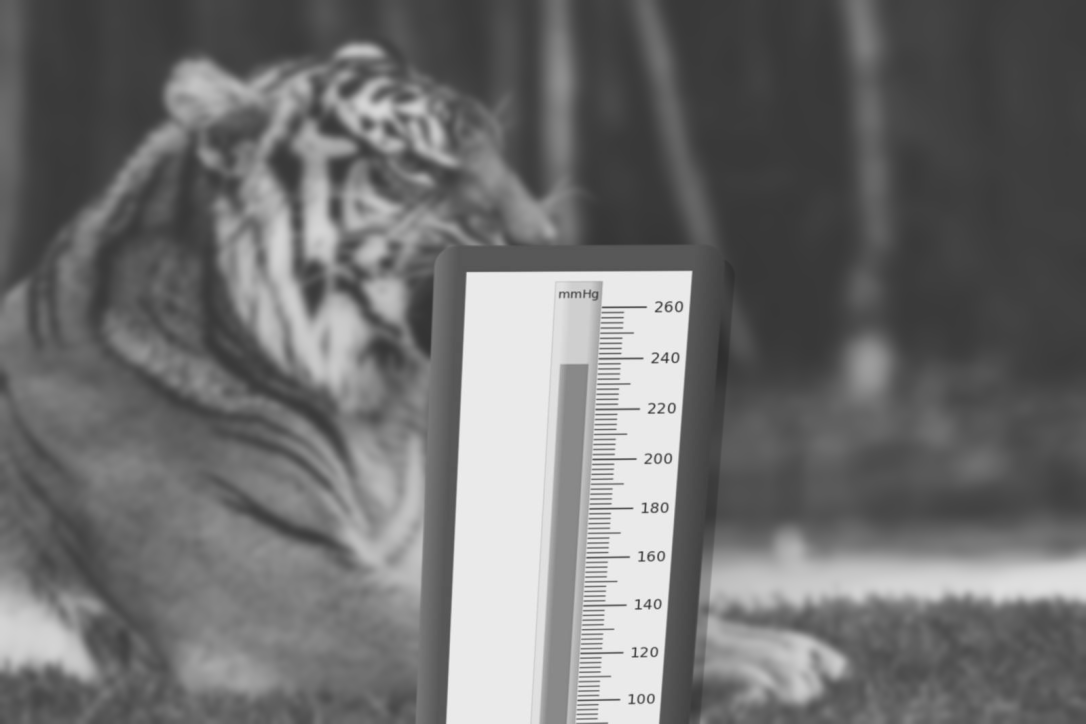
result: 238; mmHg
